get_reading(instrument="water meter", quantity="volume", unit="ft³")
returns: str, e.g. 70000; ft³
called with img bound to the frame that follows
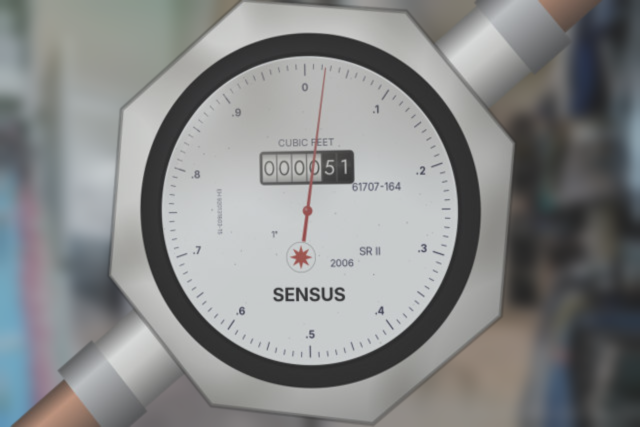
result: 51.02; ft³
